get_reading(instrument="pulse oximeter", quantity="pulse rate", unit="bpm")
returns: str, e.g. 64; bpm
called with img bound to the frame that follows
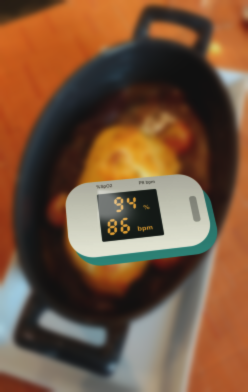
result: 86; bpm
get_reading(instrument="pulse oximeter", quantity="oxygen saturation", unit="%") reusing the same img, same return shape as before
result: 94; %
